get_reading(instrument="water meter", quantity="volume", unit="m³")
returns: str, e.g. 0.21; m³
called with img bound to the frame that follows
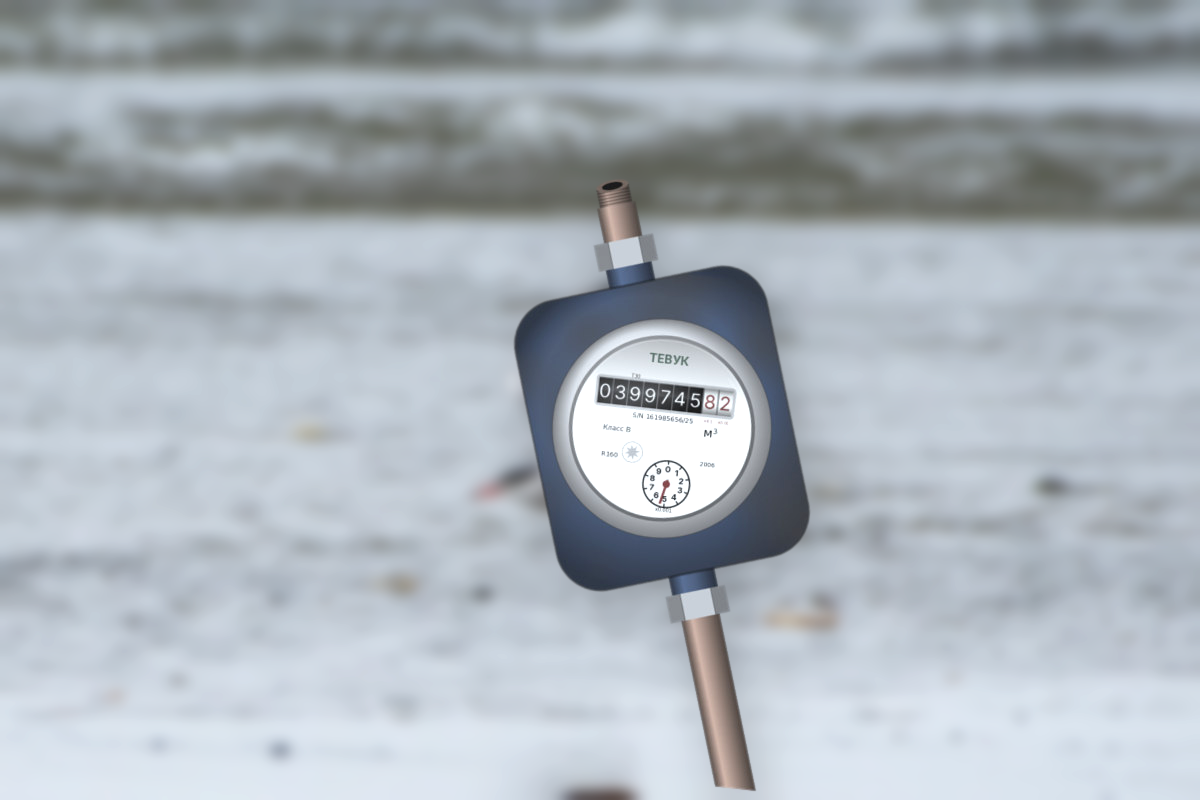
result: 399745.825; m³
